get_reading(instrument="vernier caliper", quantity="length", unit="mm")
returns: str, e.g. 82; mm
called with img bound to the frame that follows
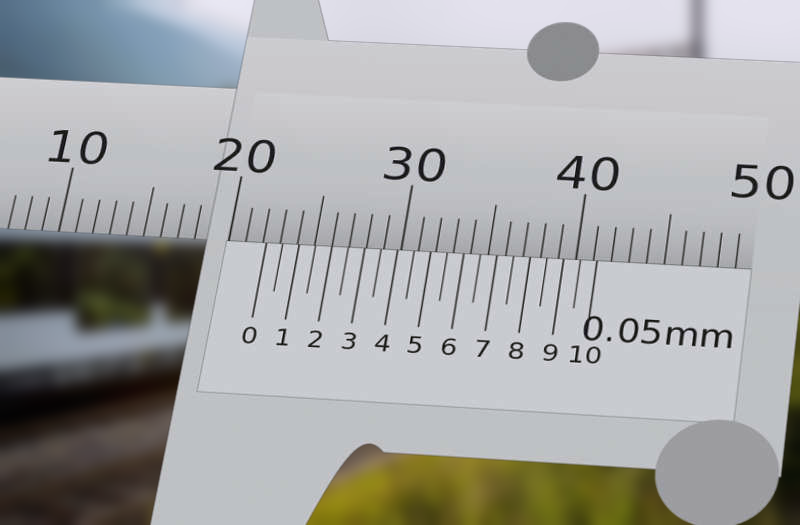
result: 22.2; mm
